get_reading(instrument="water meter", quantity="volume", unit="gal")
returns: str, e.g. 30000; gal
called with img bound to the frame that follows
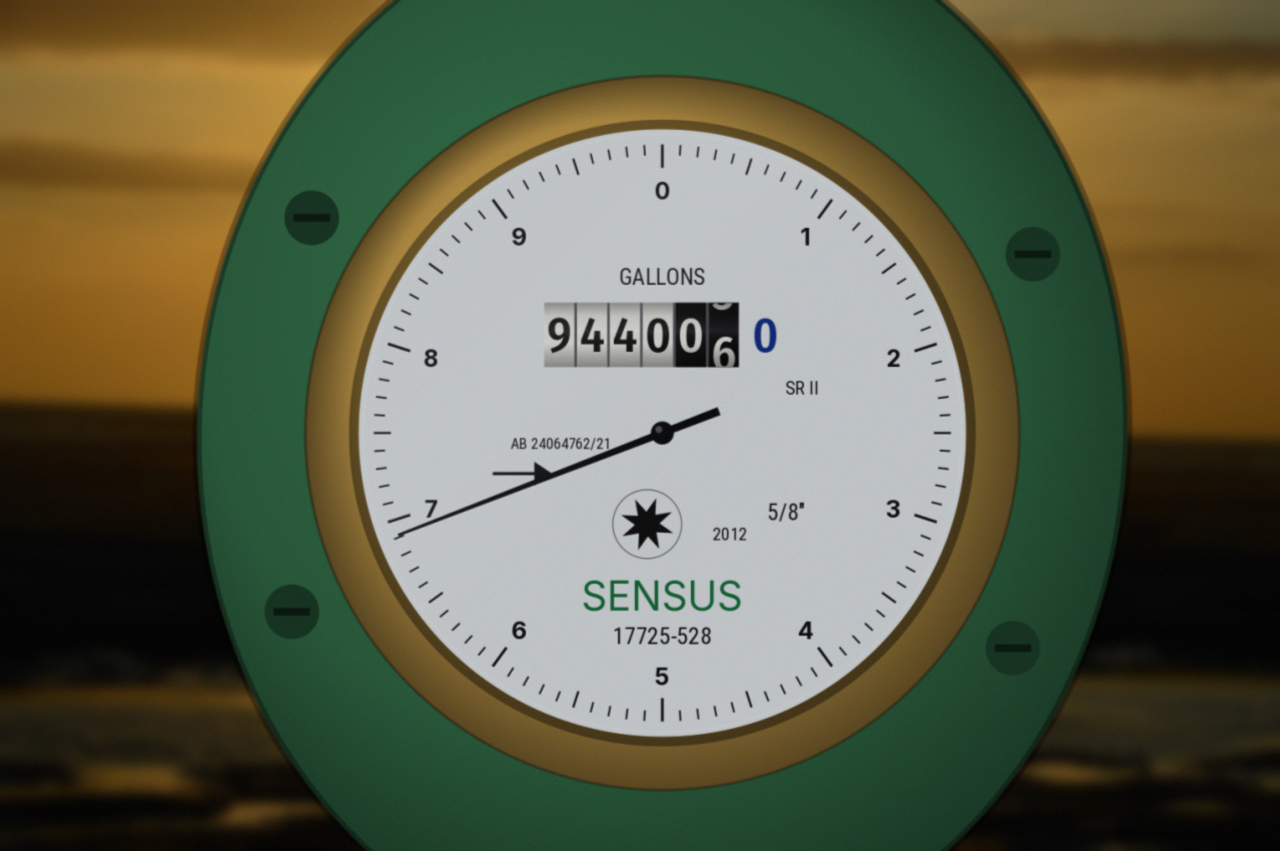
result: 9440056.9; gal
